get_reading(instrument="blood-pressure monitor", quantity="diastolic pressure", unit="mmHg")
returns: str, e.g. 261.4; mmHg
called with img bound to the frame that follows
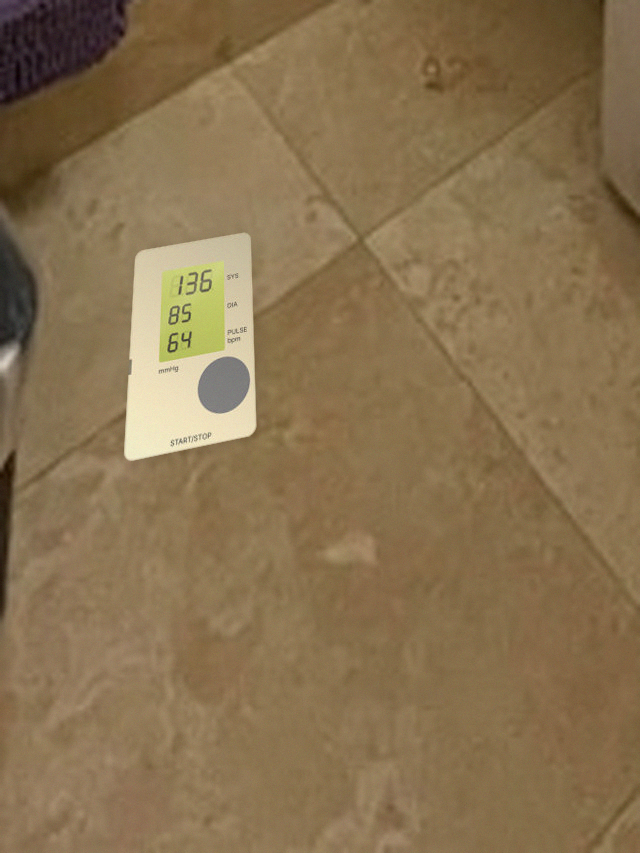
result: 85; mmHg
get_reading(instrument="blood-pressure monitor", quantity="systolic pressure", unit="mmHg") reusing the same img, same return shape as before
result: 136; mmHg
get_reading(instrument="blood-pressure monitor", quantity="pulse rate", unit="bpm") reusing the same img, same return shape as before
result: 64; bpm
